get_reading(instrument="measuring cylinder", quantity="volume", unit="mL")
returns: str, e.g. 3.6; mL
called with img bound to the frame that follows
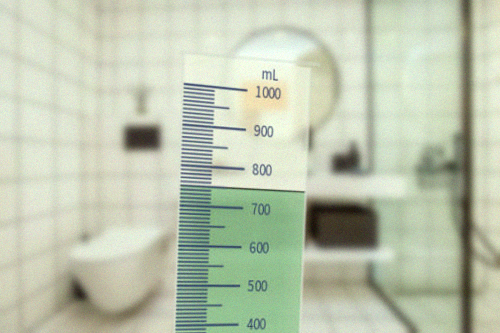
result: 750; mL
